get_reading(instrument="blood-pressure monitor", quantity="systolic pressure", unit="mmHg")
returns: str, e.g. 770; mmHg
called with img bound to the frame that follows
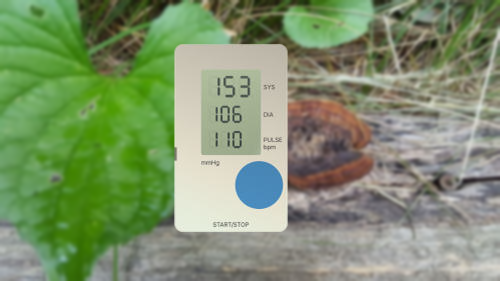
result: 153; mmHg
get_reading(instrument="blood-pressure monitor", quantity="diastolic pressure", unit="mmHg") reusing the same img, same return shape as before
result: 106; mmHg
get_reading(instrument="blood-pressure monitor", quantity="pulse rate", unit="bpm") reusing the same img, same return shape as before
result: 110; bpm
